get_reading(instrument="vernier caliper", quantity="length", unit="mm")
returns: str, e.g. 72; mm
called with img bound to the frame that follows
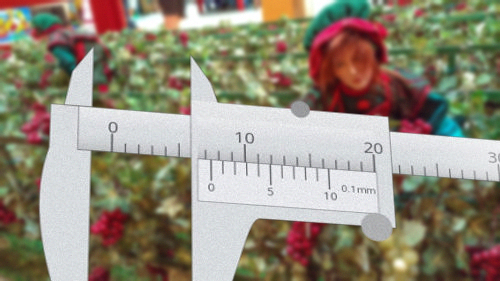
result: 7.4; mm
